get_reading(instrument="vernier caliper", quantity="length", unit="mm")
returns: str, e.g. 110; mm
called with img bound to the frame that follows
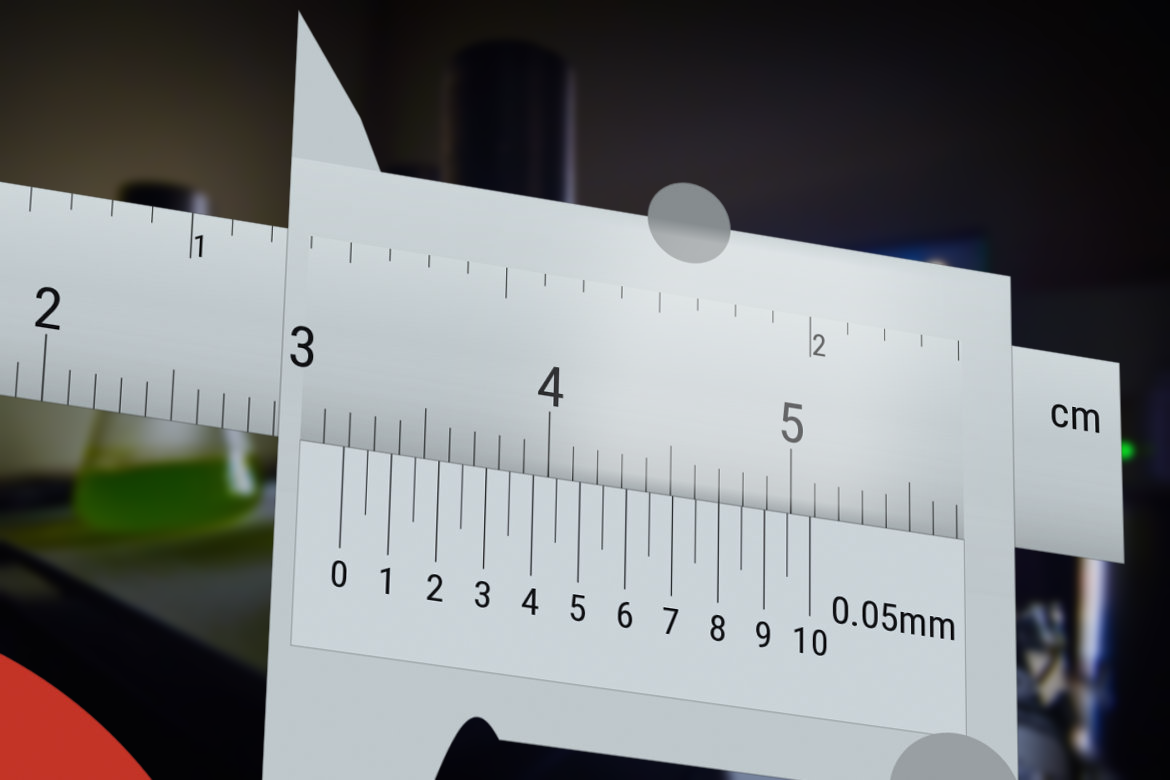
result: 31.80; mm
